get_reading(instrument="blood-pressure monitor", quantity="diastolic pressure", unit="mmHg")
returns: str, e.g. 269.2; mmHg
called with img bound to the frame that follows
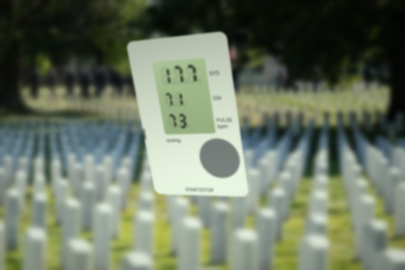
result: 71; mmHg
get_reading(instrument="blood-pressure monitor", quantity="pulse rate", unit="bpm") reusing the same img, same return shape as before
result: 73; bpm
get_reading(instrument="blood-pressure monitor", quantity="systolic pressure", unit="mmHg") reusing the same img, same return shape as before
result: 177; mmHg
